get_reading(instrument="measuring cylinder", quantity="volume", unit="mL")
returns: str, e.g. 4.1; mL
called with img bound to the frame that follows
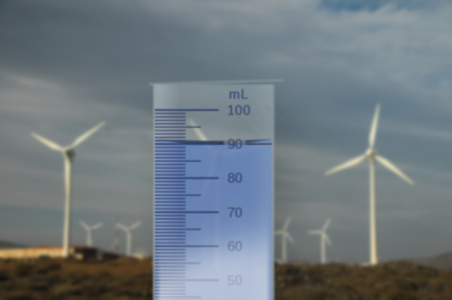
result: 90; mL
